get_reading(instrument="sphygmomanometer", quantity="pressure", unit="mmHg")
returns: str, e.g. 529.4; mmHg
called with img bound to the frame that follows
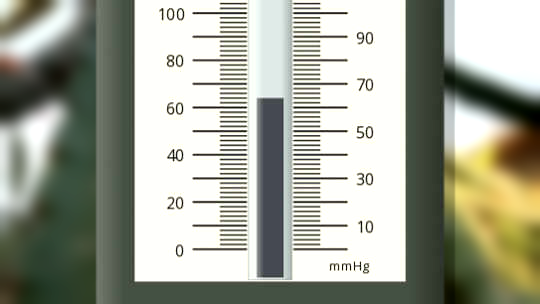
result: 64; mmHg
